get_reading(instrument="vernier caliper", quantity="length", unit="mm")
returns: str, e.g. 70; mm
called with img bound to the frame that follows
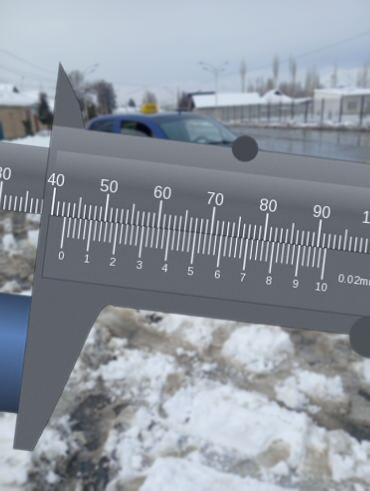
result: 42.5; mm
